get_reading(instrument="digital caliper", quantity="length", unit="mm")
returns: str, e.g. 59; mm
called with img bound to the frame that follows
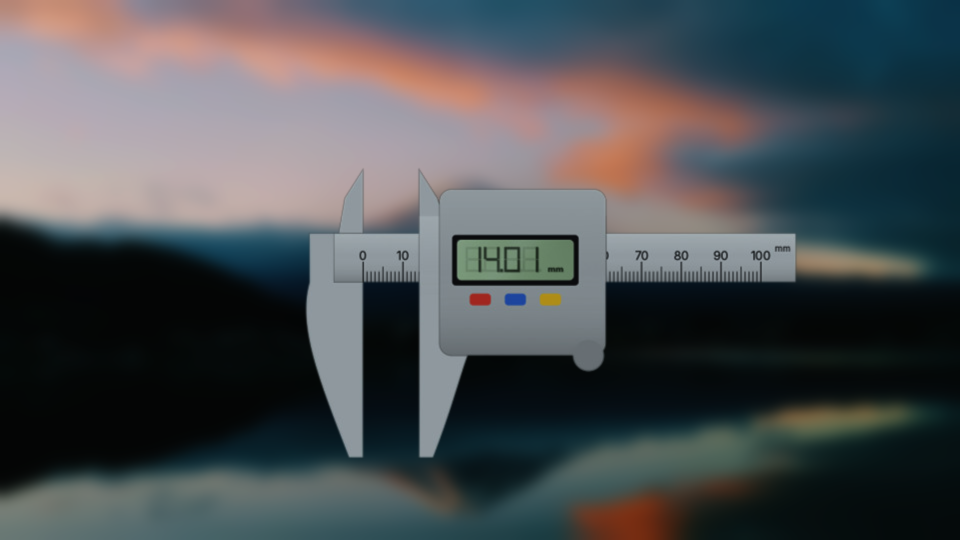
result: 14.01; mm
